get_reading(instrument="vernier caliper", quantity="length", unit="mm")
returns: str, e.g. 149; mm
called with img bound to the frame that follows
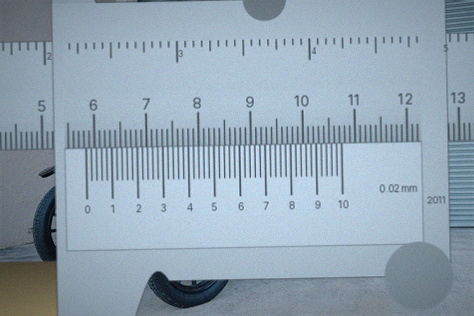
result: 58.4; mm
